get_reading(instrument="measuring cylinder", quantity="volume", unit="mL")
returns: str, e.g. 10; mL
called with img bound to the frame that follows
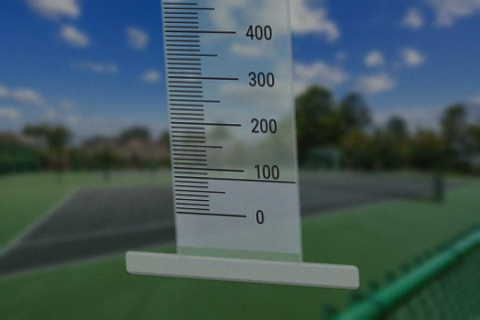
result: 80; mL
